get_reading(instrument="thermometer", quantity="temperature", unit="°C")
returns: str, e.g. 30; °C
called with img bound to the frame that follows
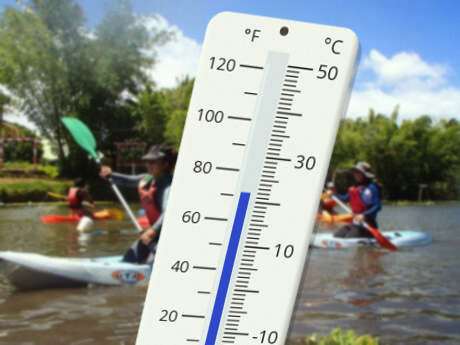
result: 22; °C
